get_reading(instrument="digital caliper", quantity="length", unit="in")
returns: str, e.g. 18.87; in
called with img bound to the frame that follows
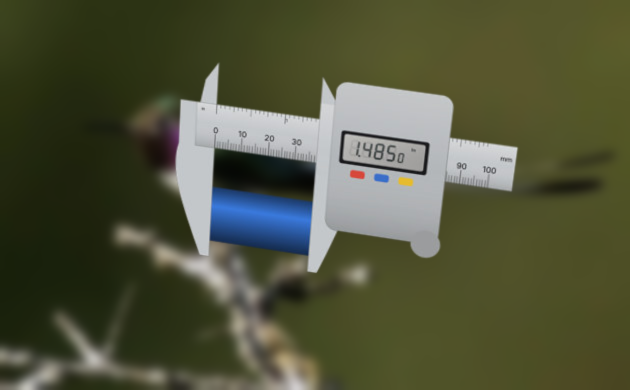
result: 1.4850; in
